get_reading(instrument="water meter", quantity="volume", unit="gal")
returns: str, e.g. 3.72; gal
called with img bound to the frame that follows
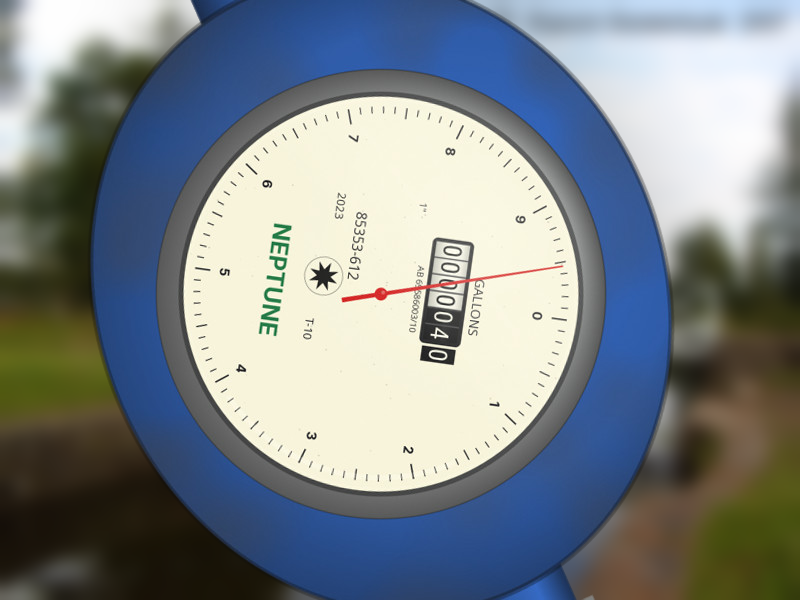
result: 39.5; gal
